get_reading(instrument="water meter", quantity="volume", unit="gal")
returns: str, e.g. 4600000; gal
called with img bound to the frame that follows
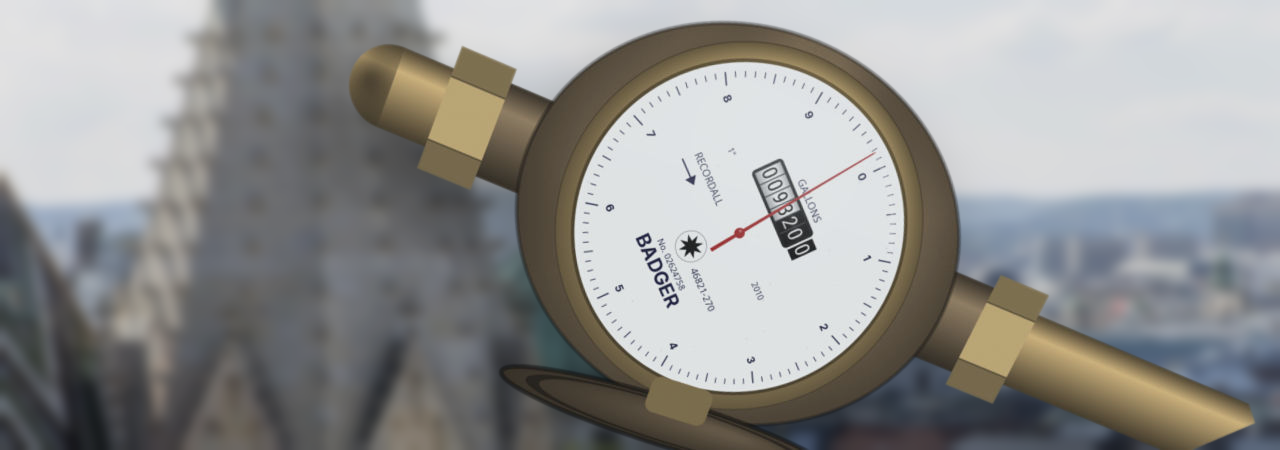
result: 93199.8; gal
